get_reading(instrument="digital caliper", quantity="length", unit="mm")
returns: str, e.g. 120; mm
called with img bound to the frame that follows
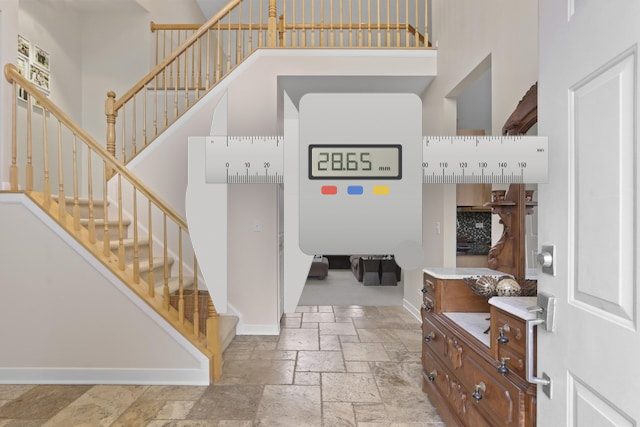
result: 28.65; mm
